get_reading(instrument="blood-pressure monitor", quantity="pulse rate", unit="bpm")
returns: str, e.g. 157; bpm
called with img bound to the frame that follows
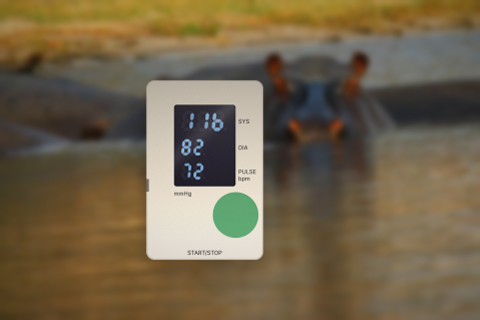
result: 72; bpm
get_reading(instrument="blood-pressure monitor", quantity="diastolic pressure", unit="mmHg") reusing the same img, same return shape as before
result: 82; mmHg
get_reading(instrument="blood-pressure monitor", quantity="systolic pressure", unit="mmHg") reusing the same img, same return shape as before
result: 116; mmHg
